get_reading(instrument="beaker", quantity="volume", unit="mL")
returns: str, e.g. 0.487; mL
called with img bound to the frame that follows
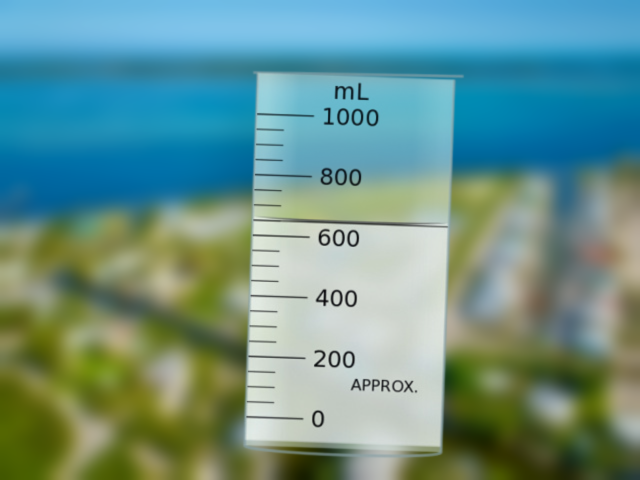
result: 650; mL
